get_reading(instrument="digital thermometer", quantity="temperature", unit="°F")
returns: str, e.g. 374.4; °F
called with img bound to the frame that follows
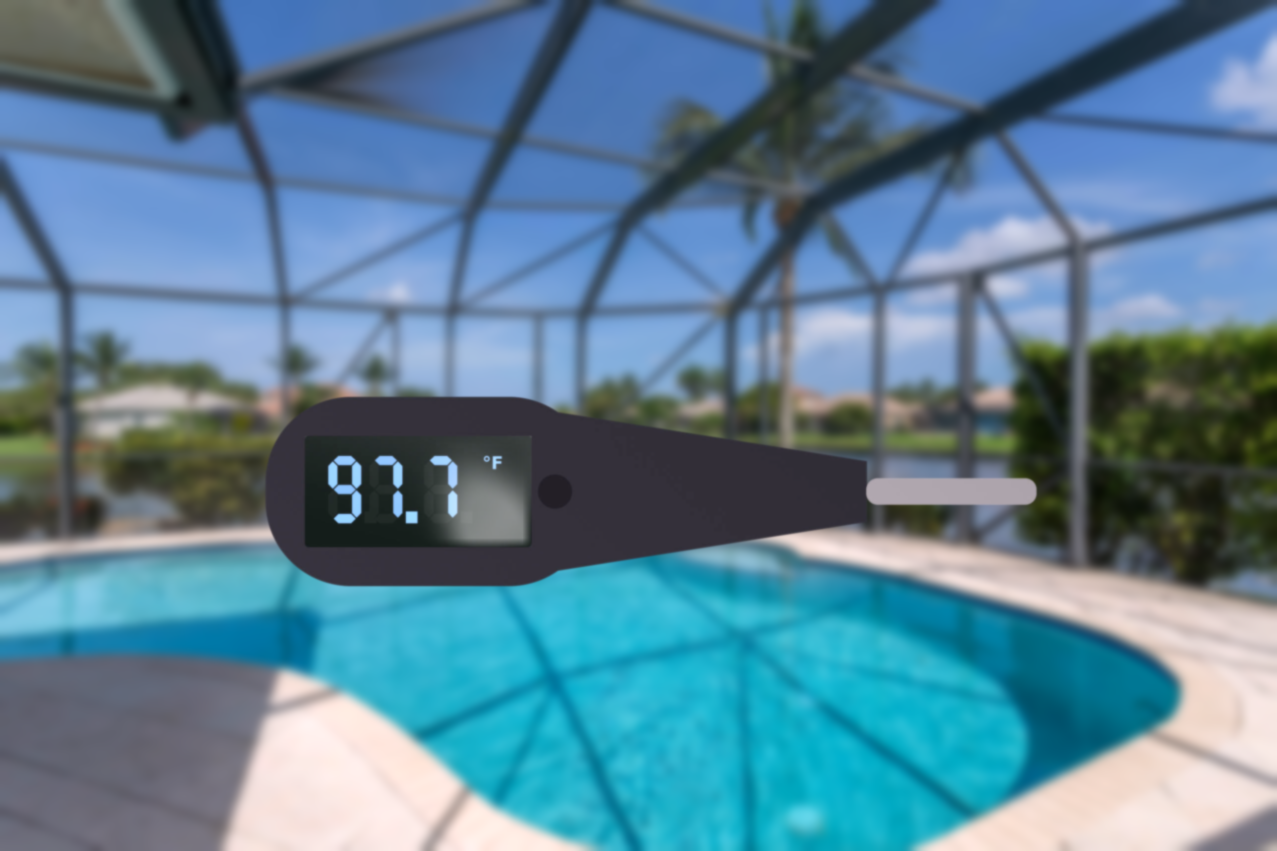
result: 97.7; °F
